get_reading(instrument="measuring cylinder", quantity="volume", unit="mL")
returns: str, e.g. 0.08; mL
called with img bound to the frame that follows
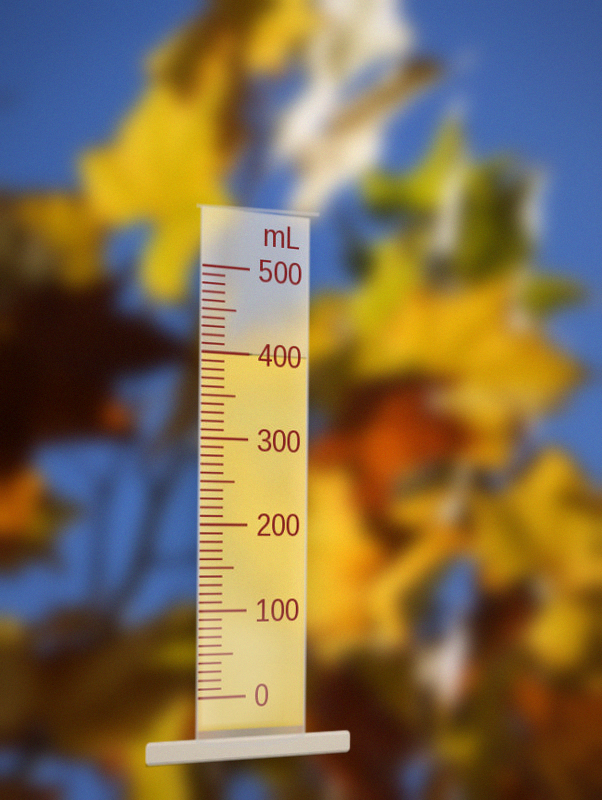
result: 400; mL
